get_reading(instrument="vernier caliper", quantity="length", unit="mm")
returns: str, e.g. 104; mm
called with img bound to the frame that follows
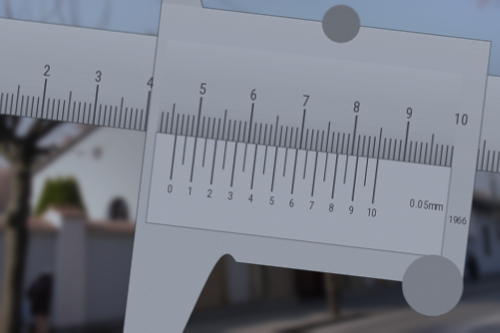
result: 46.0; mm
